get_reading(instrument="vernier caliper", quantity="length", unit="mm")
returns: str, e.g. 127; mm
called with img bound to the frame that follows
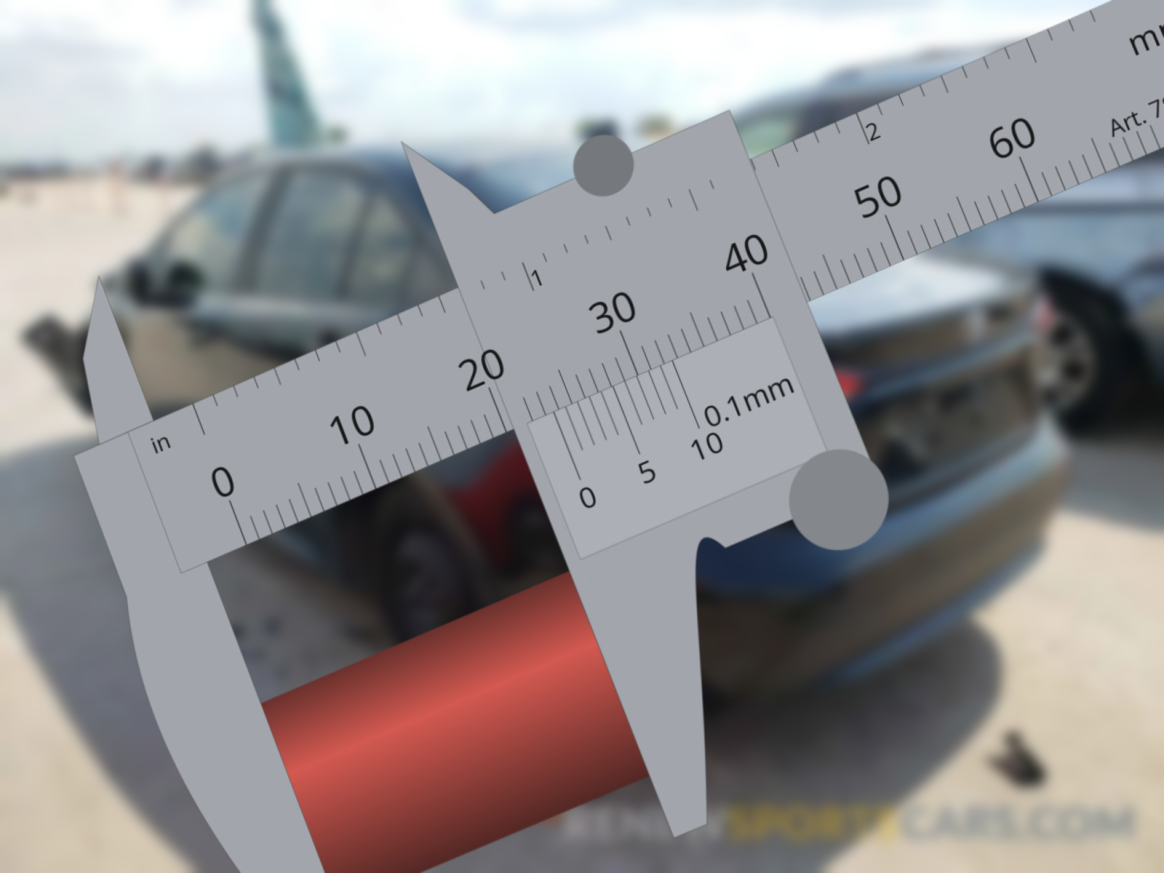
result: 23.6; mm
